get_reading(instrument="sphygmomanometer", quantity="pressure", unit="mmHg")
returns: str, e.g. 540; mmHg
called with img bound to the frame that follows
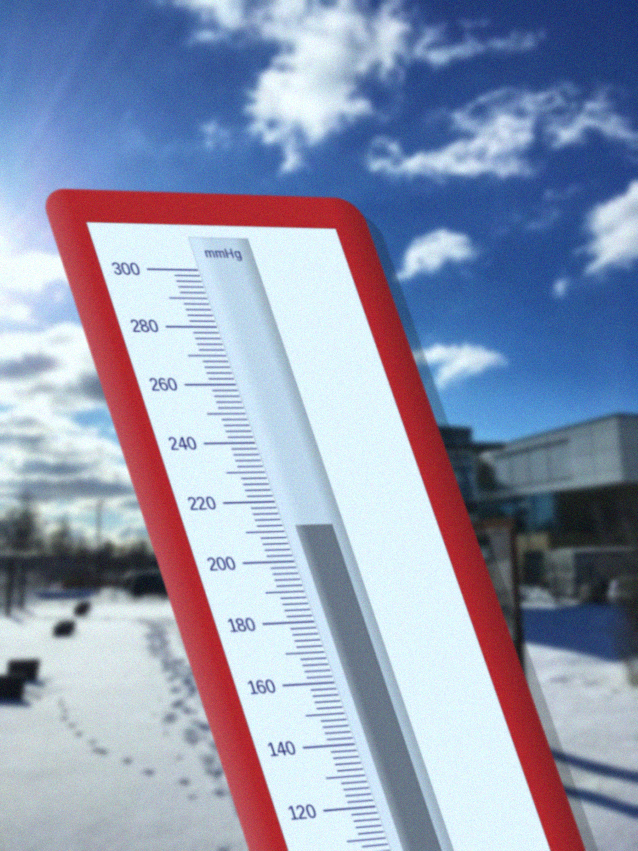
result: 212; mmHg
